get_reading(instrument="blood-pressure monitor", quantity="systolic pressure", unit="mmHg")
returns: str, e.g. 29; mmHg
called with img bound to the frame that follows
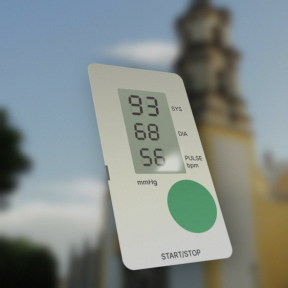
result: 93; mmHg
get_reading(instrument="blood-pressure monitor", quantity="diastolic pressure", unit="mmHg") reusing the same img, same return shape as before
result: 68; mmHg
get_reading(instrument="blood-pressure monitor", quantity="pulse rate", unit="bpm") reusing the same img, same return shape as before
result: 56; bpm
